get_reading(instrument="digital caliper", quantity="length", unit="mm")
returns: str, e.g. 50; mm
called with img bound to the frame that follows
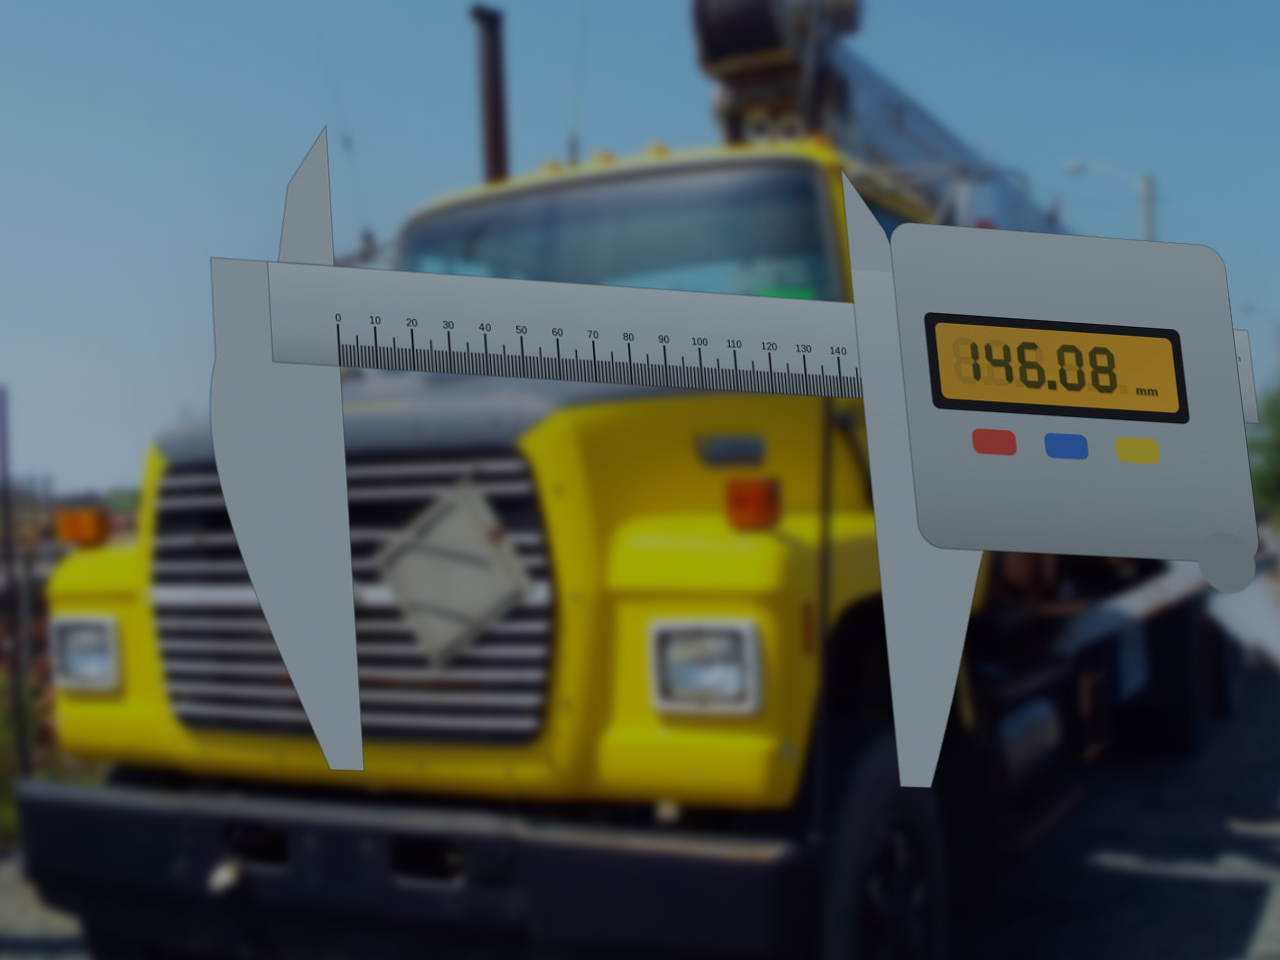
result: 146.08; mm
